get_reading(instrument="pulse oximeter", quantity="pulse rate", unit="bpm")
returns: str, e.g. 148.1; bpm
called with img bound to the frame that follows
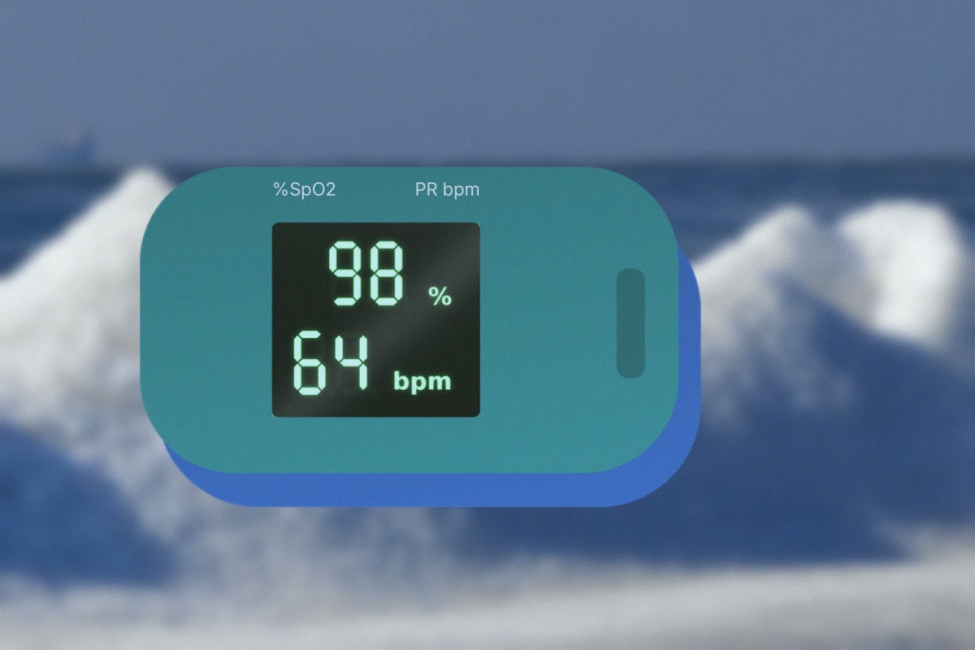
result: 64; bpm
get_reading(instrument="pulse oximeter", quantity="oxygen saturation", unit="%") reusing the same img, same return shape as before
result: 98; %
